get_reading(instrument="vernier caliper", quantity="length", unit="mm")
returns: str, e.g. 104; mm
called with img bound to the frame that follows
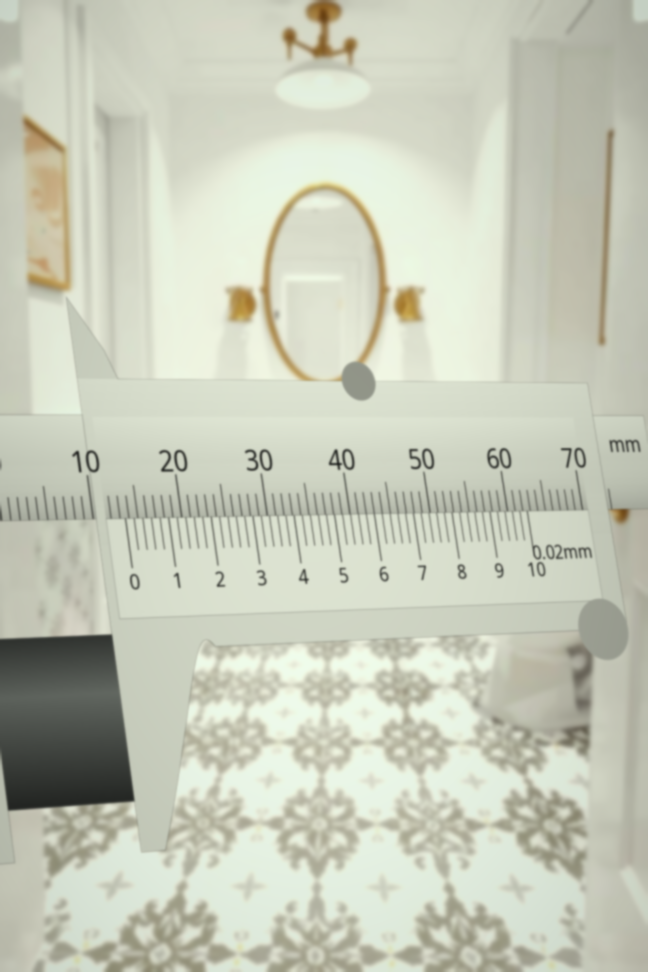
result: 13.6; mm
